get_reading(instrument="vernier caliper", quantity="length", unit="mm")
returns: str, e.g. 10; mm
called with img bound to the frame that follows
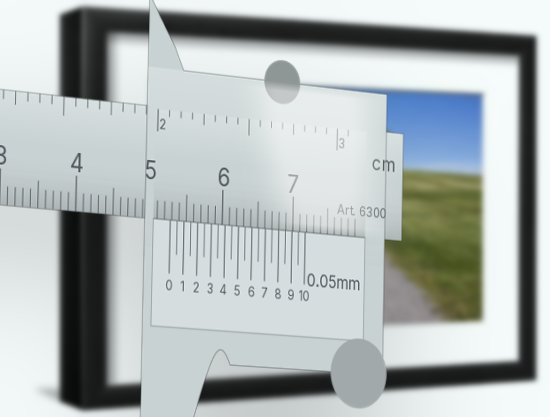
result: 52.8; mm
